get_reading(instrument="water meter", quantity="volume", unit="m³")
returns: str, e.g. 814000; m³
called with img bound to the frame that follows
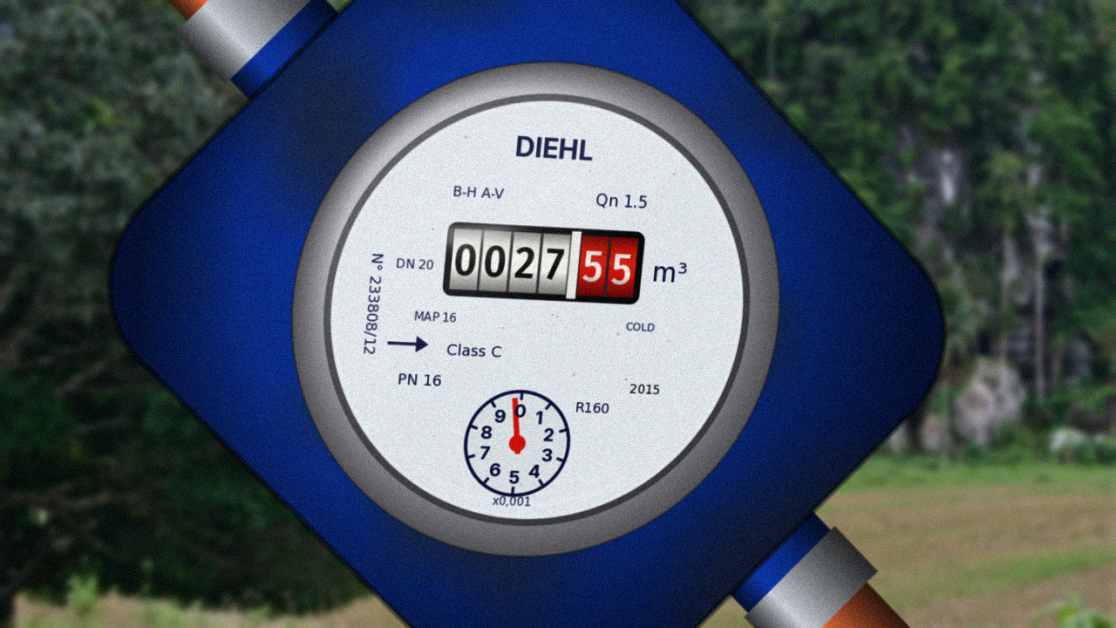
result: 27.549; m³
